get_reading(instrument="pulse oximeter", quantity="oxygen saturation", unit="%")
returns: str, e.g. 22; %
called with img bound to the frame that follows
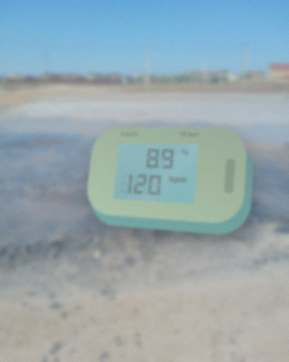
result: 89; %
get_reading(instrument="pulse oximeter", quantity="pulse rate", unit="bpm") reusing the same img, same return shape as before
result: 120; bpm
